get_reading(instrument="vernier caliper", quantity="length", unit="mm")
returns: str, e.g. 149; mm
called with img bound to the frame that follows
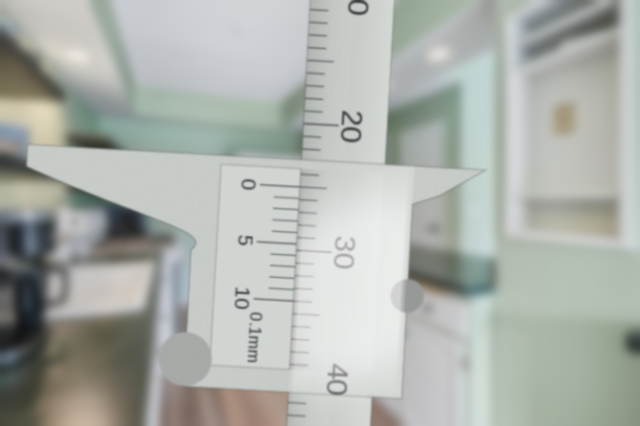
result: 25.0; mm
